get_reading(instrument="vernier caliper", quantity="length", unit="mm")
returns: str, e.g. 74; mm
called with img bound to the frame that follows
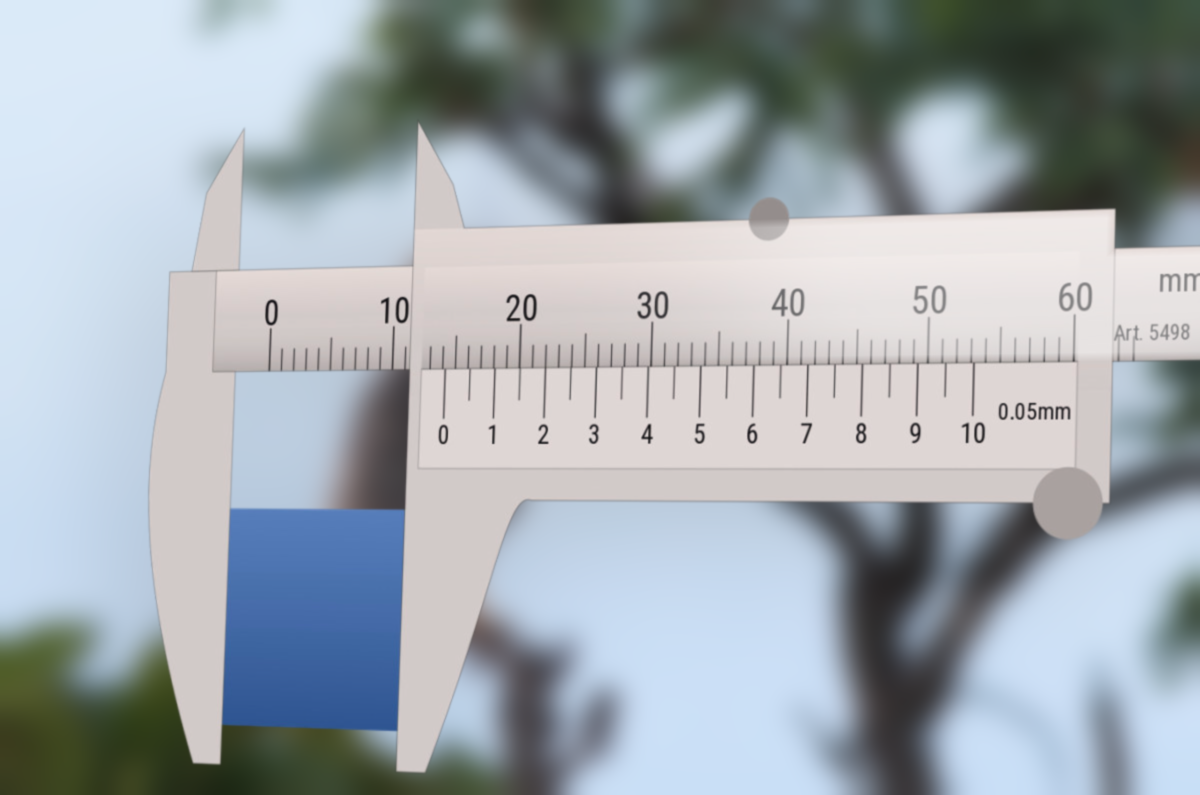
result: 14.2; mm
